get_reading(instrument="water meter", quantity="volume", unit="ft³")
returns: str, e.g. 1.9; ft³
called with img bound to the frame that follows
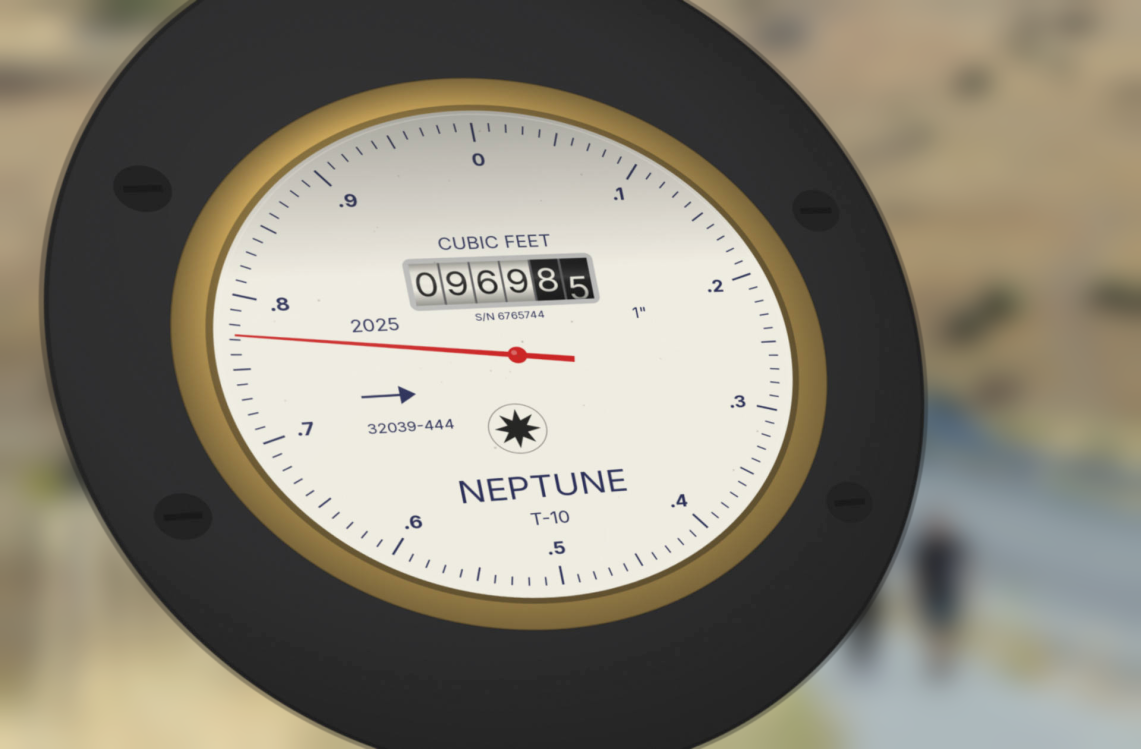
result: 96984.77; ft³
